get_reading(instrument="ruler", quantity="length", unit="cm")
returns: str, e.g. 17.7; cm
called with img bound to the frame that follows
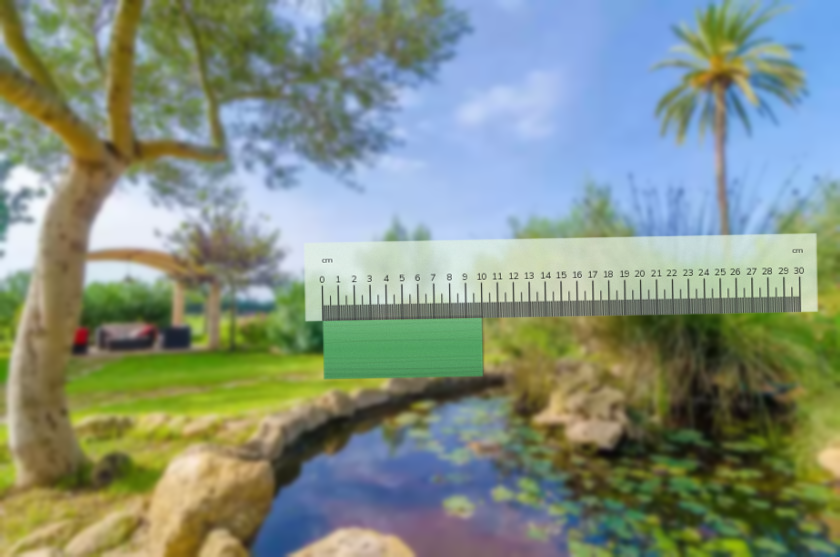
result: 10; cm
